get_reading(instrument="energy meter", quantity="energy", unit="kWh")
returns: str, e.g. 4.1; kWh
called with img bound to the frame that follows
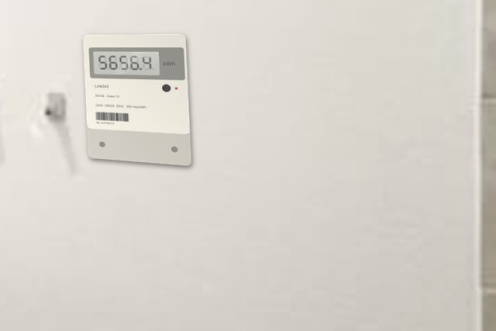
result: 5656.4; kWh
